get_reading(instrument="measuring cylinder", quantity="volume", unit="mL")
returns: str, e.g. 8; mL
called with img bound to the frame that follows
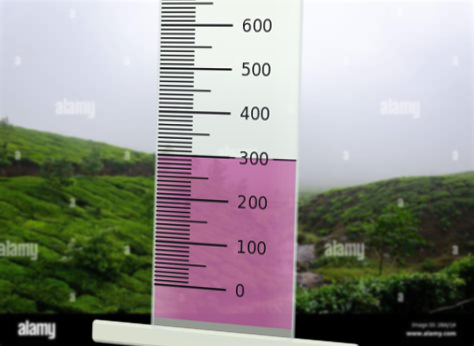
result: 300; mL
